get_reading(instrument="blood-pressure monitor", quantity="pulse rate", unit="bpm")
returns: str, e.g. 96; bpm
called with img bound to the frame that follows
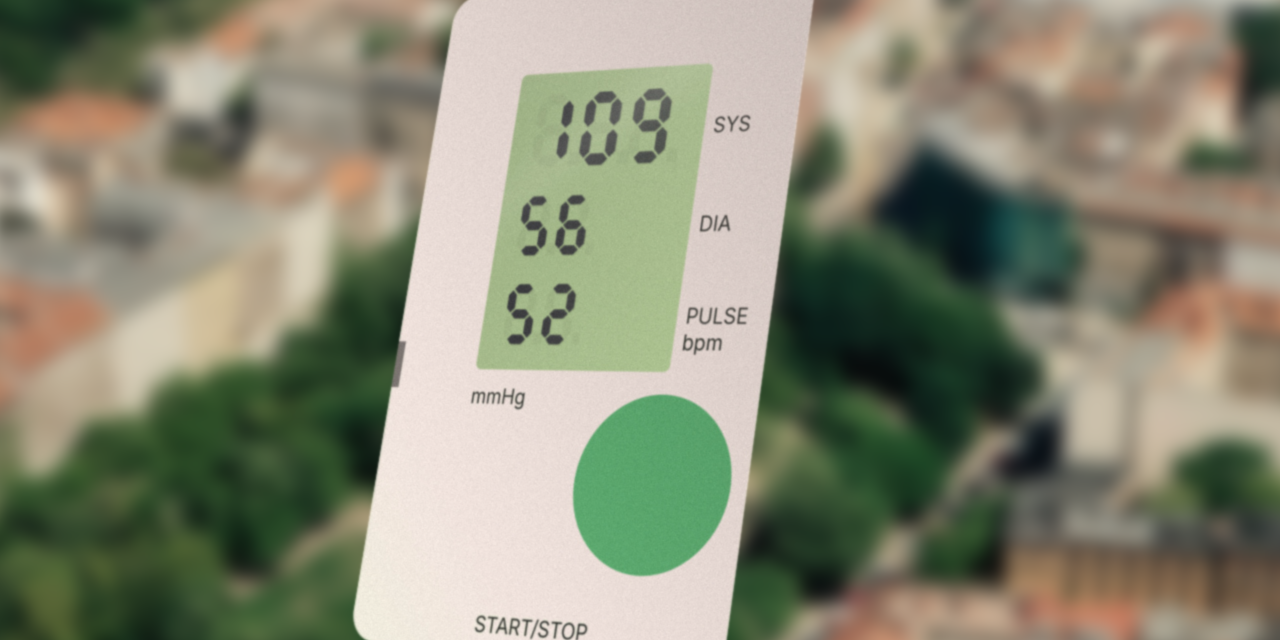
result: 52; bpm
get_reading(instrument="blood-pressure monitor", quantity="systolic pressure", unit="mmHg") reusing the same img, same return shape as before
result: 109; mmHg
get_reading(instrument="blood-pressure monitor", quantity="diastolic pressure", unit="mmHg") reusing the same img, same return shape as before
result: 56; mmHg
